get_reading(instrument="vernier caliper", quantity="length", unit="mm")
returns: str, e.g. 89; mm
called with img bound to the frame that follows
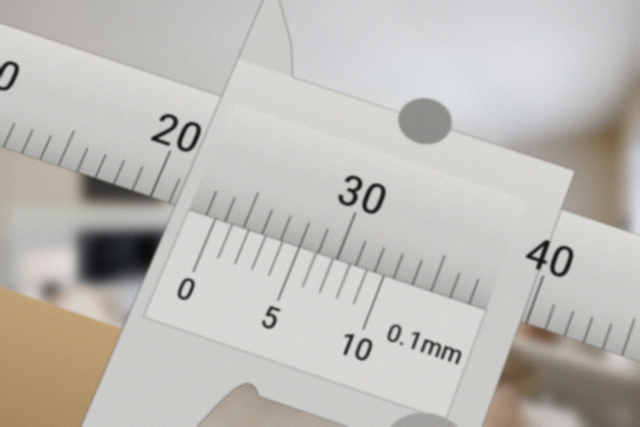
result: 23.5; mm
